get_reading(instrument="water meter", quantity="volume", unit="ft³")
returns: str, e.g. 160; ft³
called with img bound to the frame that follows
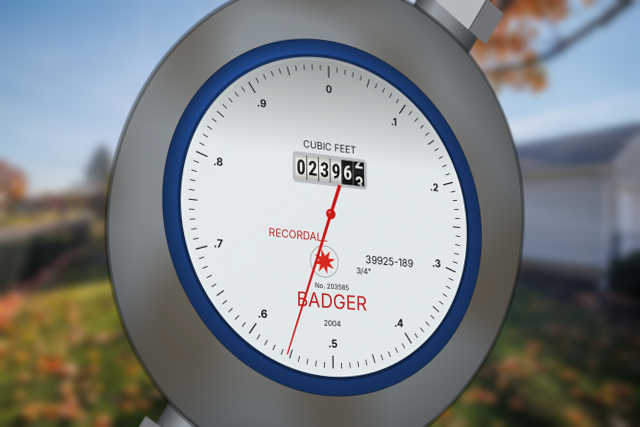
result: 23962.55; ft³
